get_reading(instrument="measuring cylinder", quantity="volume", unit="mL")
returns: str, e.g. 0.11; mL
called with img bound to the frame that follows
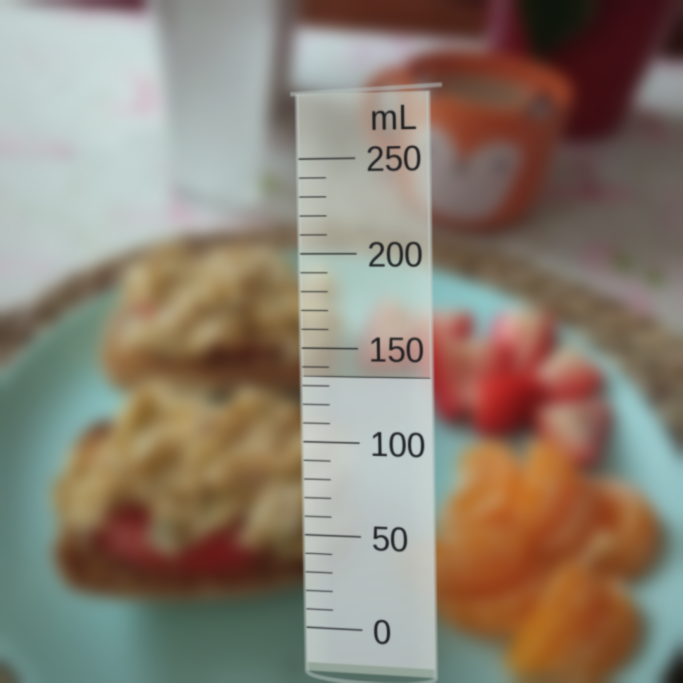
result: 135; mL
